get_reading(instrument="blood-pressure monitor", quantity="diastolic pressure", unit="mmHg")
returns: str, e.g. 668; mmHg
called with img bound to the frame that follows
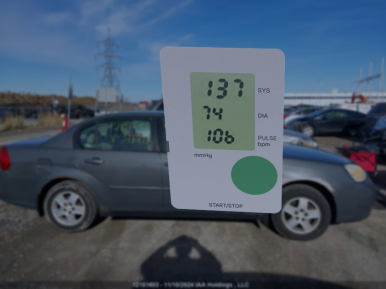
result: 74; mmHg
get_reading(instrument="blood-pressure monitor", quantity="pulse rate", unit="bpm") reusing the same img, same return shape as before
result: 106; bpm
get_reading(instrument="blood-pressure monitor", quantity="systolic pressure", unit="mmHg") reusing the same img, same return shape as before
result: 137; mmHg
